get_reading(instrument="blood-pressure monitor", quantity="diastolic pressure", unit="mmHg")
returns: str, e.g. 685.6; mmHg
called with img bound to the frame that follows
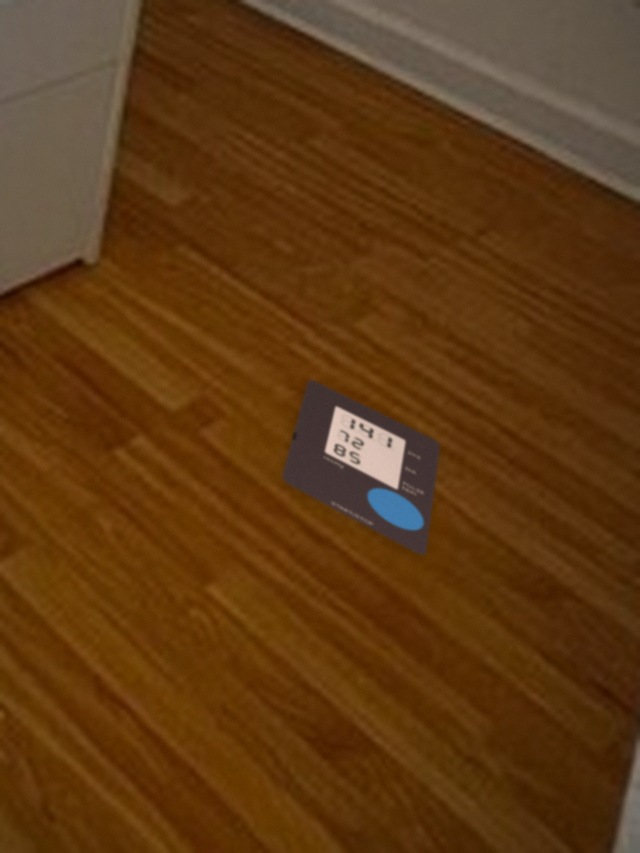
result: 72; mmHg
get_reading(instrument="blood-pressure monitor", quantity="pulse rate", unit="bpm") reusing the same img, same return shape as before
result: 85; bpm
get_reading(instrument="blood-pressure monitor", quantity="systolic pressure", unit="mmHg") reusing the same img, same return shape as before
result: 141; mmHg
